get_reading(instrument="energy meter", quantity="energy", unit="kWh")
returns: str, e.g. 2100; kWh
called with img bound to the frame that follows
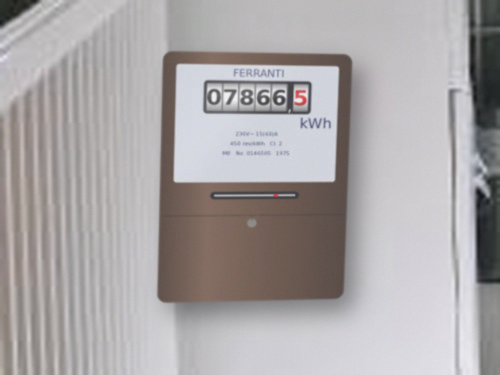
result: 7866.5; kWh
